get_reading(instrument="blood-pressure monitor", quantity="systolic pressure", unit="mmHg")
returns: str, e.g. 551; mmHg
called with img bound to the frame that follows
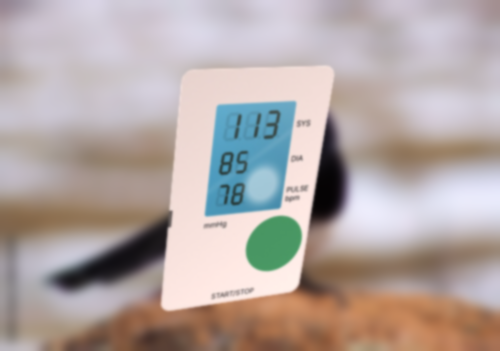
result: 113; mmHg
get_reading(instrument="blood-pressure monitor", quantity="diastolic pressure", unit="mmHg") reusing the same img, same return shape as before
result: 85; mmHg
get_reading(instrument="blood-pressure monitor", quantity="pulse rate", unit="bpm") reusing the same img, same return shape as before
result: 78; bpm
